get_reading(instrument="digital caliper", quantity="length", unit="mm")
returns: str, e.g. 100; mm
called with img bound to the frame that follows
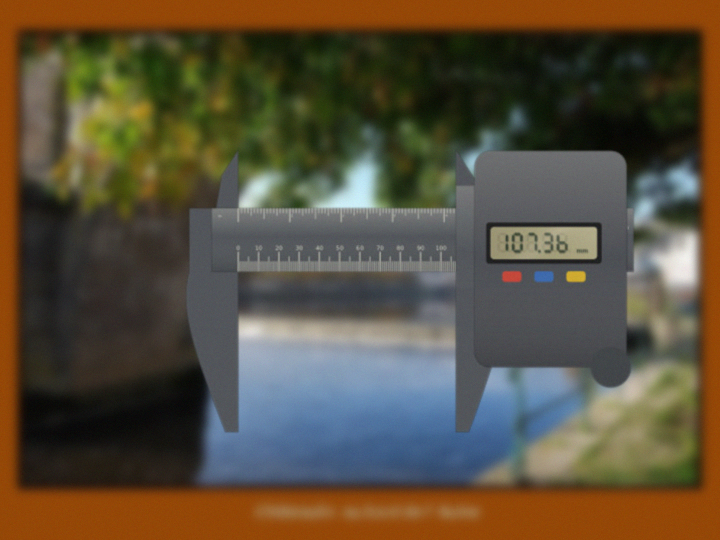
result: 107.36; mm
